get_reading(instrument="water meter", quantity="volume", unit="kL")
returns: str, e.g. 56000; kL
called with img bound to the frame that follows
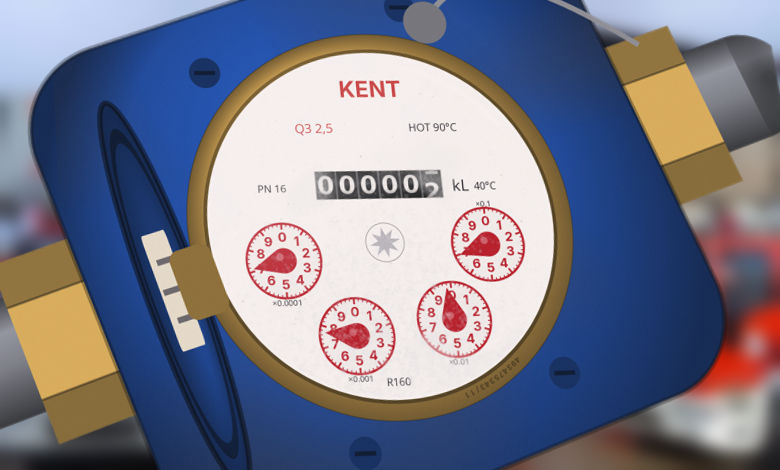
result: 1.6977; kL
